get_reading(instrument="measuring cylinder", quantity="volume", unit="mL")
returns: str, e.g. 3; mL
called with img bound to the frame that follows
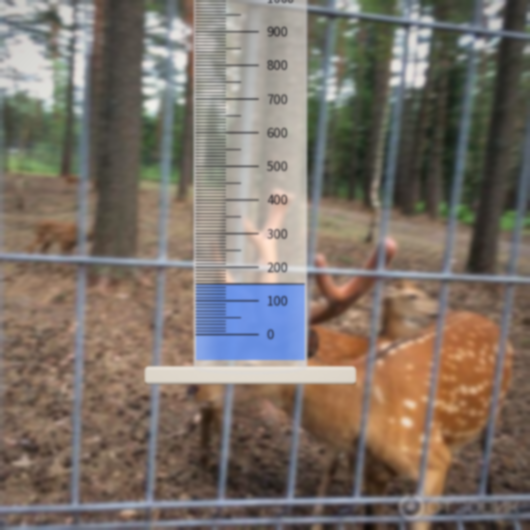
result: 150; mL
